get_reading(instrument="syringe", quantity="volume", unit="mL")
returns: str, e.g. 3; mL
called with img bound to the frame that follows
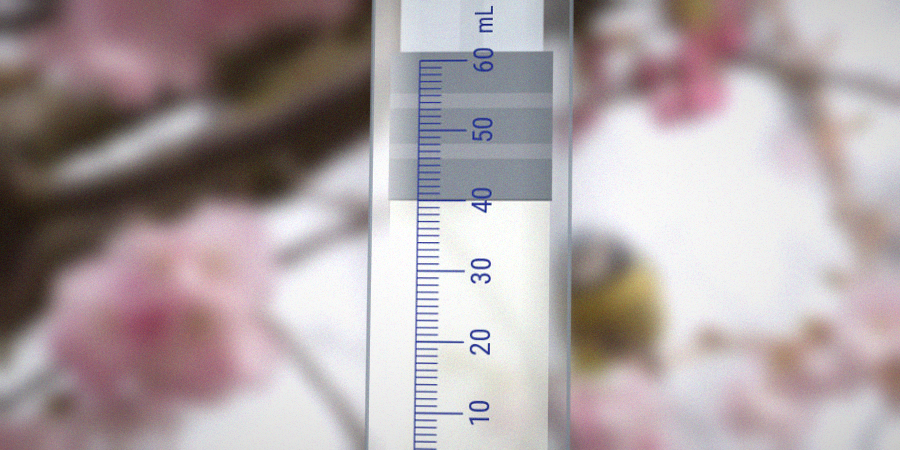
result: 40; mL
